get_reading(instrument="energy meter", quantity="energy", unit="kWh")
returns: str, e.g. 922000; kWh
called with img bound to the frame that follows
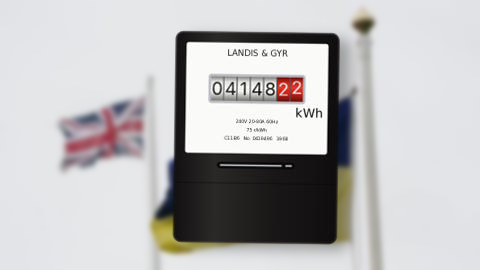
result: 4148.22; kWh
